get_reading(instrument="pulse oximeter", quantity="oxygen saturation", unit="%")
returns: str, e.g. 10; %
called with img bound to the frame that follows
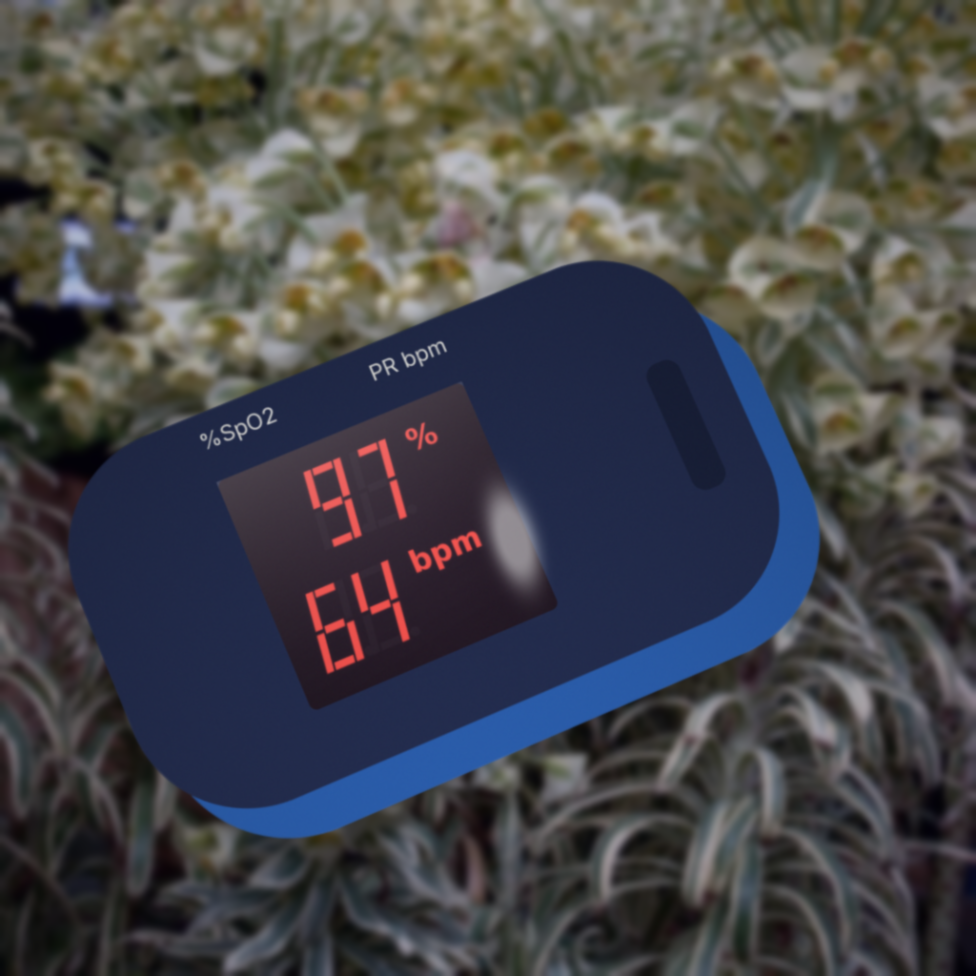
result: 97; %
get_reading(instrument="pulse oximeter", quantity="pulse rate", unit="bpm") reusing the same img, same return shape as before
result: 64; bpm
